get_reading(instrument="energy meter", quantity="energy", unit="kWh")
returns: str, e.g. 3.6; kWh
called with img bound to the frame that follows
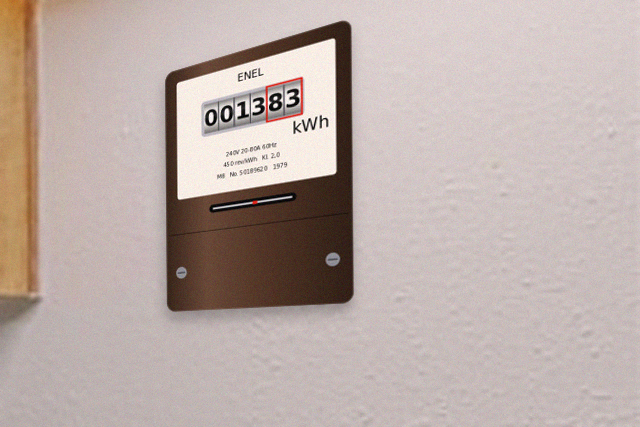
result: 13.83; kWh
